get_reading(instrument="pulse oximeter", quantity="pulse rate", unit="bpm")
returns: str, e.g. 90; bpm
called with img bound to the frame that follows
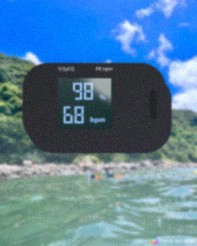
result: 68; bpm
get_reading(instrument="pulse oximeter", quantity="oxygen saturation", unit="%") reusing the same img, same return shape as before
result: 98; %
